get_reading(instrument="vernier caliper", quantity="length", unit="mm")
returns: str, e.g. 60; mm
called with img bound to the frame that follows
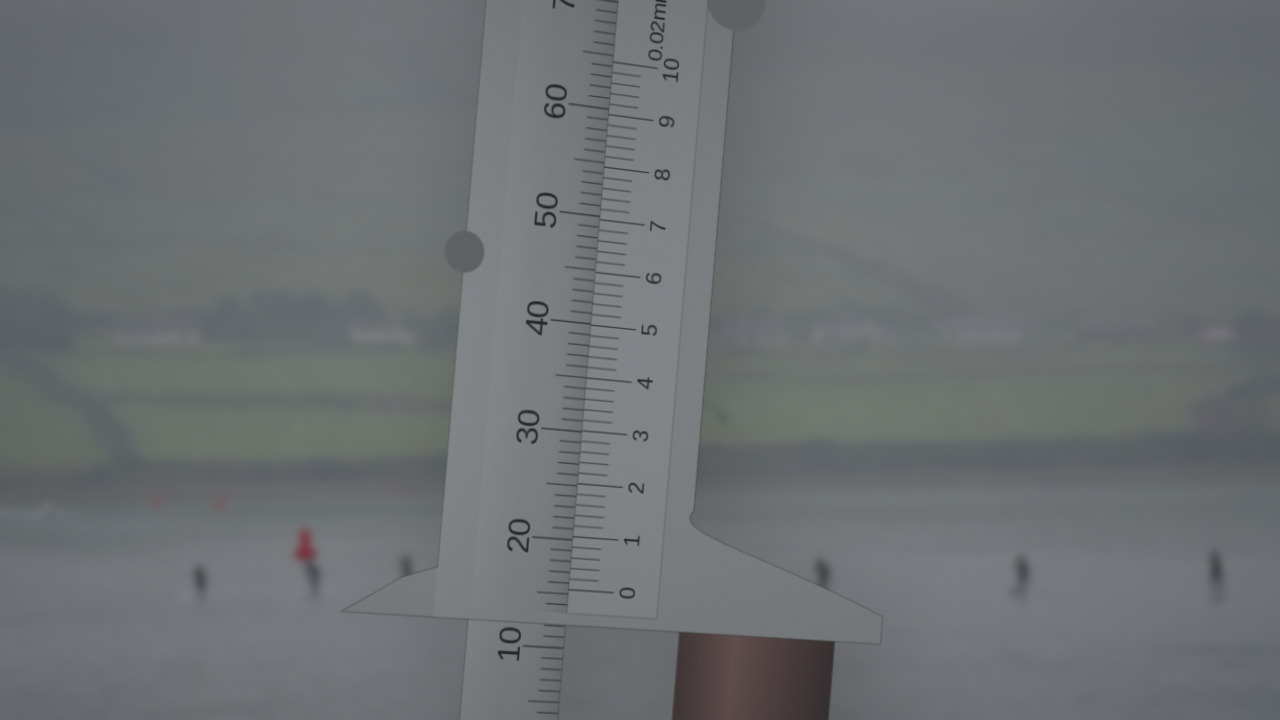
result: 15.4; mm
